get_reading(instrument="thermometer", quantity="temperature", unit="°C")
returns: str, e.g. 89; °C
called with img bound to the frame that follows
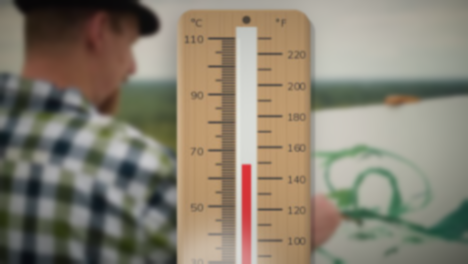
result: 65; °C
